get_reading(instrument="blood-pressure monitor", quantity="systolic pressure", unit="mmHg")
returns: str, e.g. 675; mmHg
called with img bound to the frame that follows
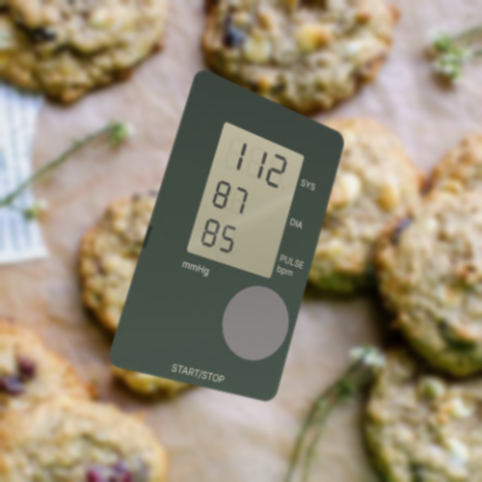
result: 112; mmHg
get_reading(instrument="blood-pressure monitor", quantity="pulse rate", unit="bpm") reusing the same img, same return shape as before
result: 85; bpm
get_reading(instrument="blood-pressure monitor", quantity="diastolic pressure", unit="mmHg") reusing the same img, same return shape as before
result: 87; mmHg
